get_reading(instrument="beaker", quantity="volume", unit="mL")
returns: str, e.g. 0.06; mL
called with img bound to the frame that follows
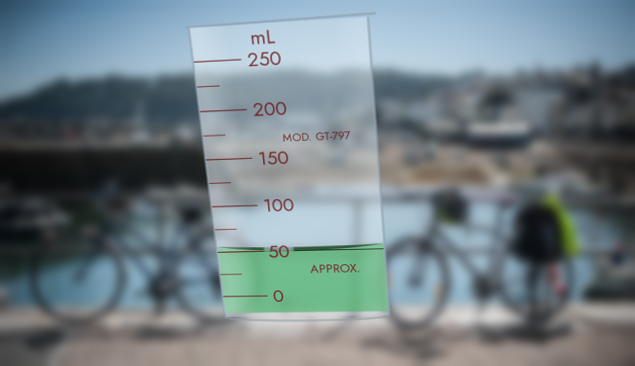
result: 50; mL
